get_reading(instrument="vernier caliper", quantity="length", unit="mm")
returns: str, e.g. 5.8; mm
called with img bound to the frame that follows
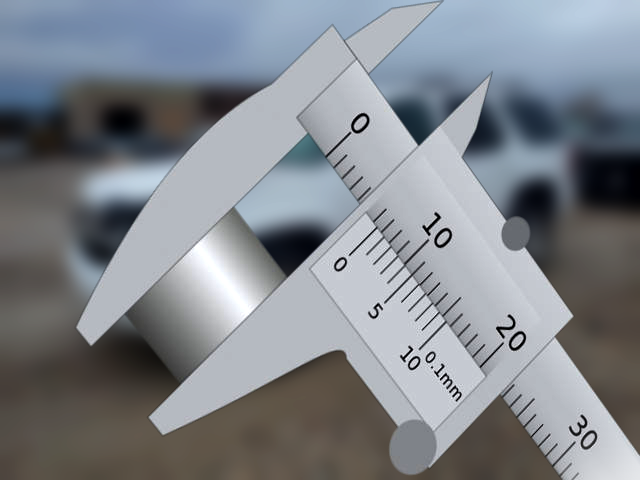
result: 6.5; mm
